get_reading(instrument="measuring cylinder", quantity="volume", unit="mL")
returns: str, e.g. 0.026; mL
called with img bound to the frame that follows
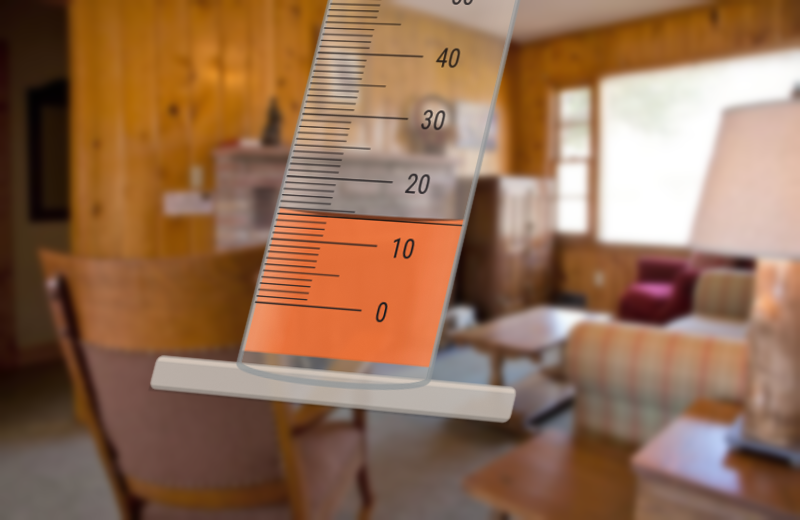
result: 14; mL
